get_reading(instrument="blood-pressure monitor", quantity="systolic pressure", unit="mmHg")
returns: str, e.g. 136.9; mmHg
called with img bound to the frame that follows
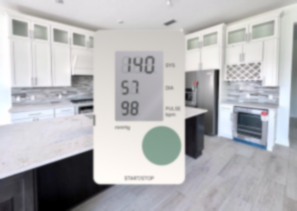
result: 140; mmHg
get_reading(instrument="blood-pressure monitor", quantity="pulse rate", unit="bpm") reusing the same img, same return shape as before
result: 98; bpm
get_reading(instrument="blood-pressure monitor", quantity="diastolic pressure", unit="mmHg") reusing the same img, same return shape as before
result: 57; mmHg
